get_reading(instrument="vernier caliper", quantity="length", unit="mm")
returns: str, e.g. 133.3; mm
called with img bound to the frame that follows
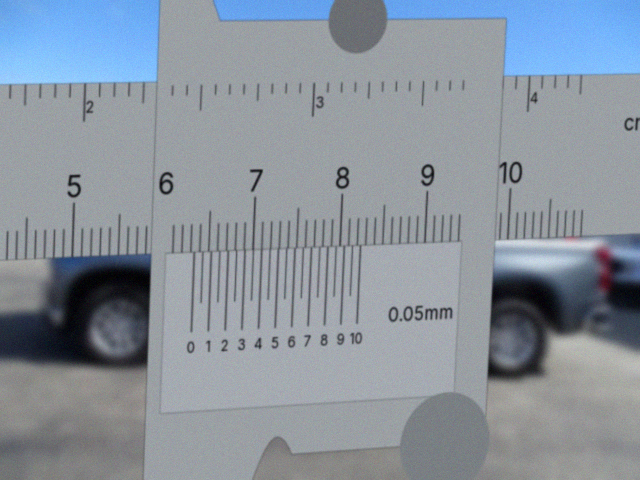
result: 63.4; mm
